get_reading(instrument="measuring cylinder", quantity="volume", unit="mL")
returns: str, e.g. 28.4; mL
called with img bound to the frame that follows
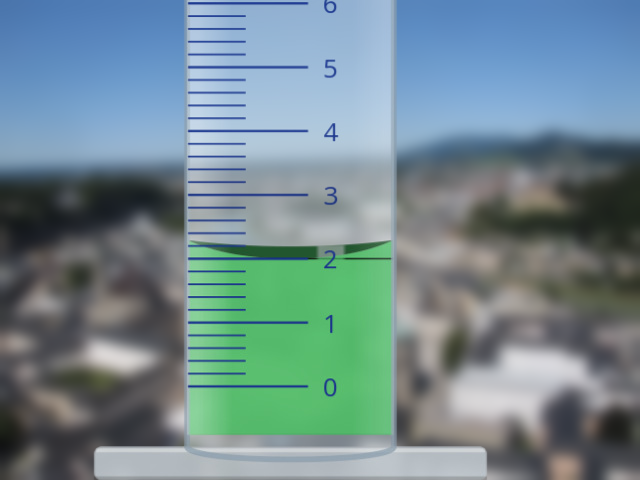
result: 2; mL
